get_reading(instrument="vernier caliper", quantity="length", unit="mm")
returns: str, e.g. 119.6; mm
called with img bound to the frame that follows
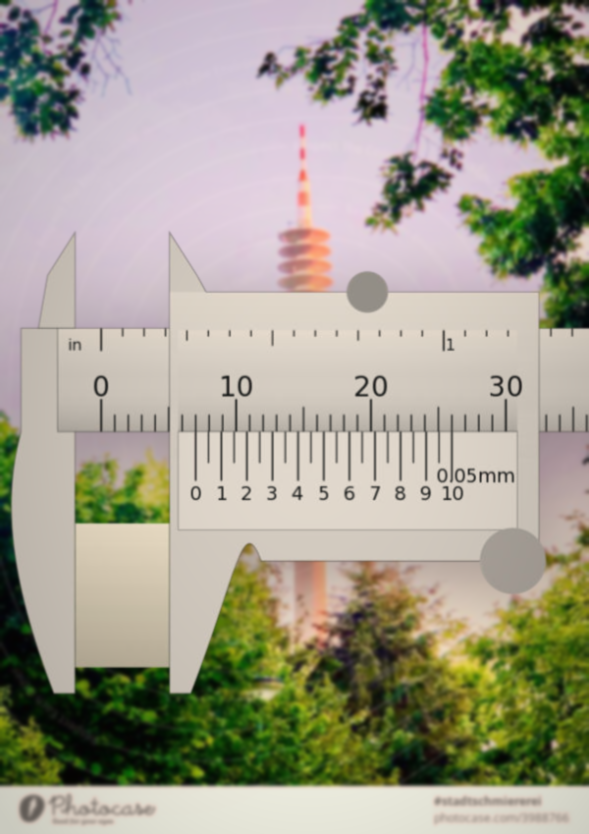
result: 7.0; mm
